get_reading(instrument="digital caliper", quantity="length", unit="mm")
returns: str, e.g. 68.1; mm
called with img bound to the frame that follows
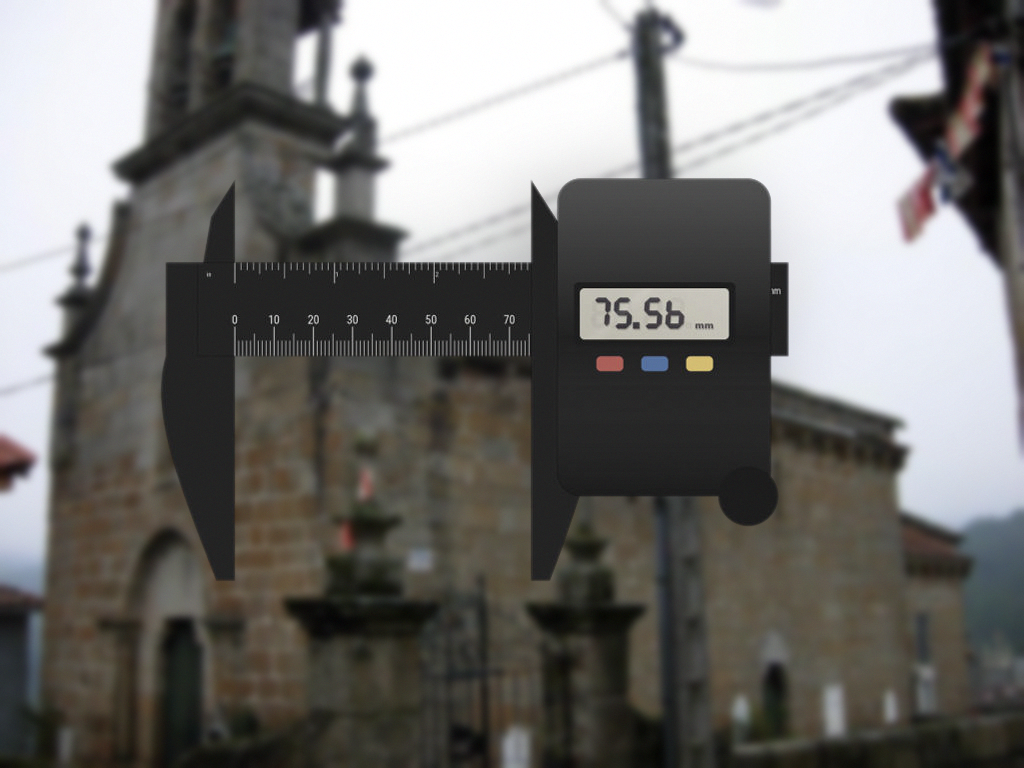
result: 75.56; mm
